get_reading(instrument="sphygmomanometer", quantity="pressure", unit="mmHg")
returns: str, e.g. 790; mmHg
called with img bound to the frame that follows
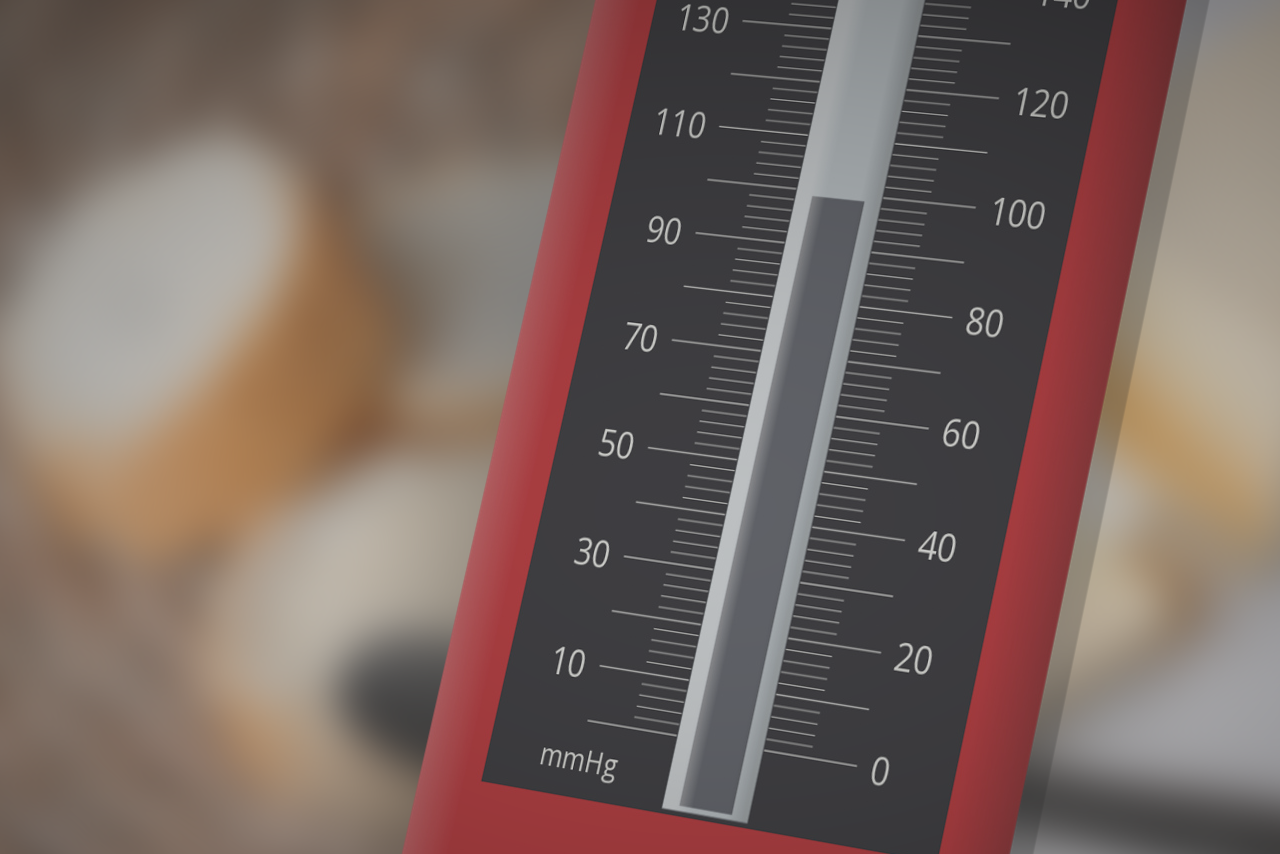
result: 99; mmHg
